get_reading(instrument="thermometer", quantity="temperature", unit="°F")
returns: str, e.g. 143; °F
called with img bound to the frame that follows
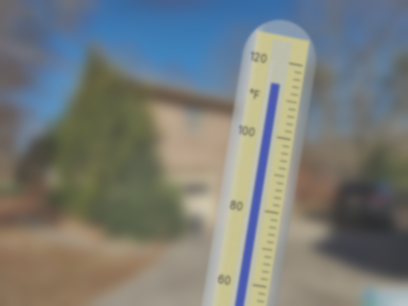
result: 114; °F
